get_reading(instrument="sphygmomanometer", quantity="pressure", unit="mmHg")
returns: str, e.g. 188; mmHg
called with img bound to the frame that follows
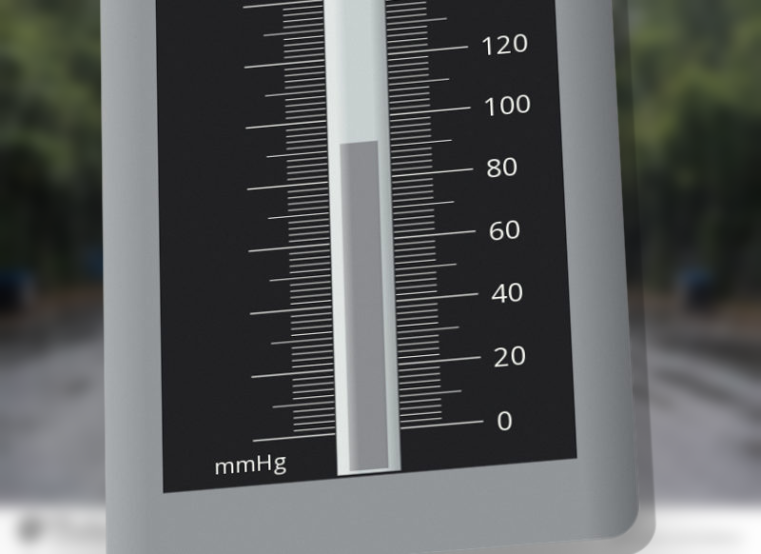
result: 92; mmHg
